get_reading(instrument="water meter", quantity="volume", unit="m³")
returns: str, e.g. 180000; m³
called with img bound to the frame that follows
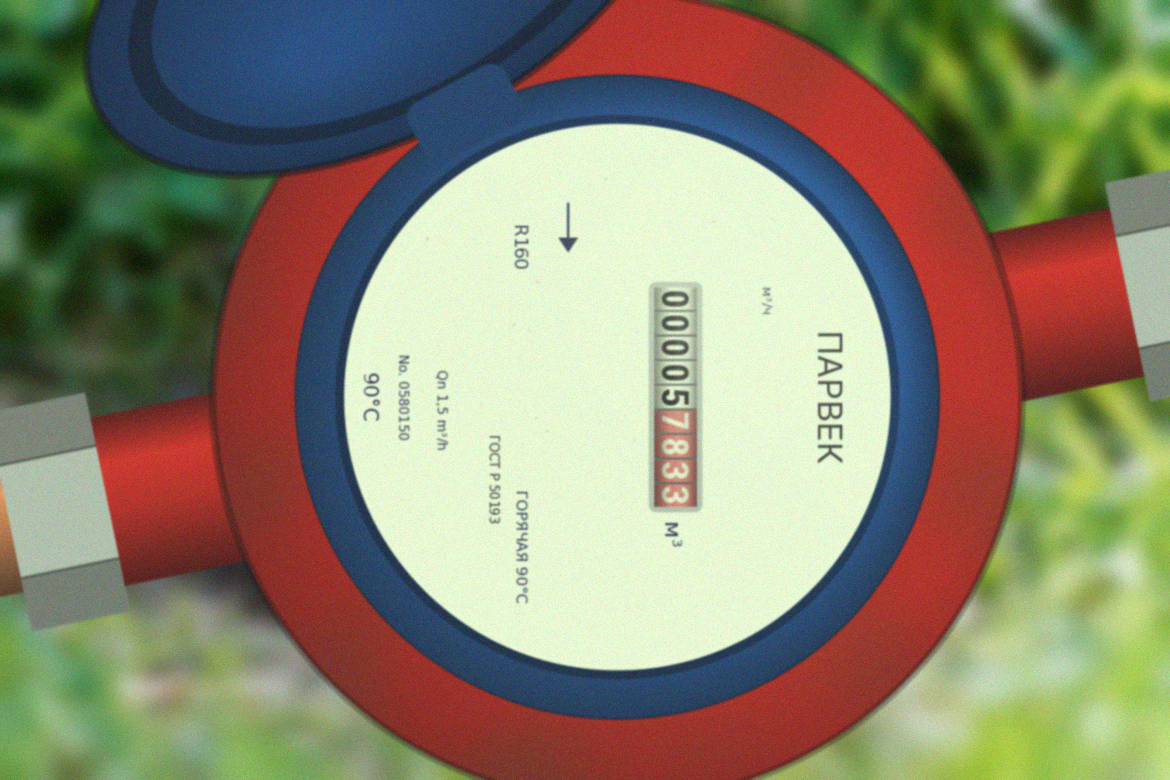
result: 5.7833; m³
